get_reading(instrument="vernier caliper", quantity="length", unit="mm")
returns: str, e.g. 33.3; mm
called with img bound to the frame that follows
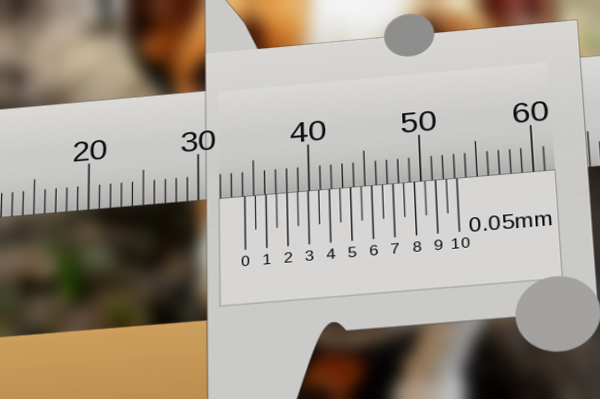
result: 34.2; mm
